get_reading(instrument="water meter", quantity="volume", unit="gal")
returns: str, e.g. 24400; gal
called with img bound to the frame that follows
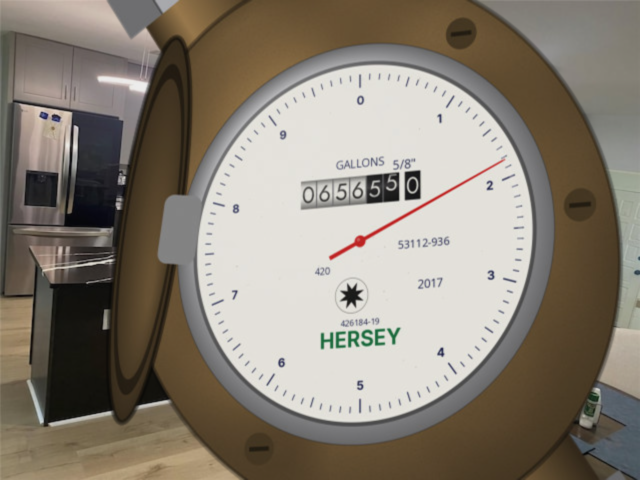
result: 656551.8; gal
